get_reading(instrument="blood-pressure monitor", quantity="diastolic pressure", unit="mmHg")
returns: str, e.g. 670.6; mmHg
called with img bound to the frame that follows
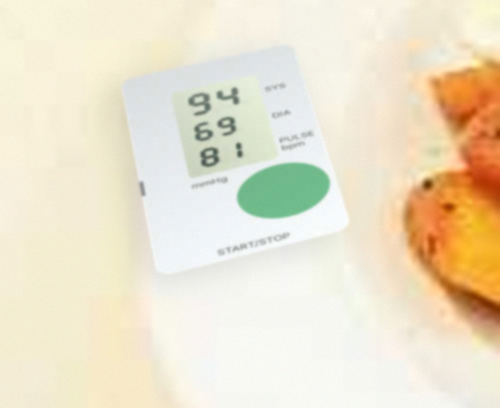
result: 69; mmHg
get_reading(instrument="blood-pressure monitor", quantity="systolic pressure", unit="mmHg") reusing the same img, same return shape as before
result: 94; mmHg
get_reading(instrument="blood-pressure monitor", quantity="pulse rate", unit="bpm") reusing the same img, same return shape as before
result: 81; bpm
